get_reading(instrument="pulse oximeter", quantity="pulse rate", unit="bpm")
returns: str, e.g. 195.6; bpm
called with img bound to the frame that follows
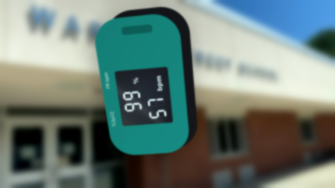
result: 57; bpm
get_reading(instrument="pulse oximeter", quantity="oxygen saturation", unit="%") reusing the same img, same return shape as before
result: 99; %
